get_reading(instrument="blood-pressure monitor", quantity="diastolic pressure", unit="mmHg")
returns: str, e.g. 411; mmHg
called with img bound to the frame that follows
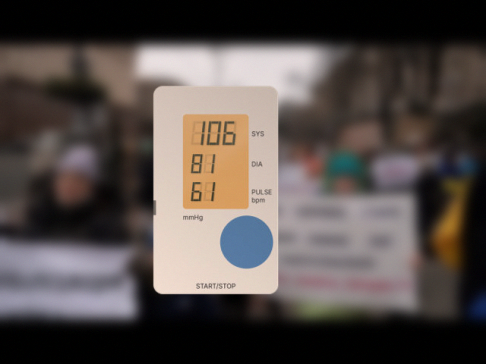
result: 81; mmHg
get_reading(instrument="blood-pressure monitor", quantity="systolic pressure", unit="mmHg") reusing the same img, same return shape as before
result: 106; mmHg
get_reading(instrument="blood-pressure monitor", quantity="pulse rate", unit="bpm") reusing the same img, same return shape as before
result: 61; bpm
